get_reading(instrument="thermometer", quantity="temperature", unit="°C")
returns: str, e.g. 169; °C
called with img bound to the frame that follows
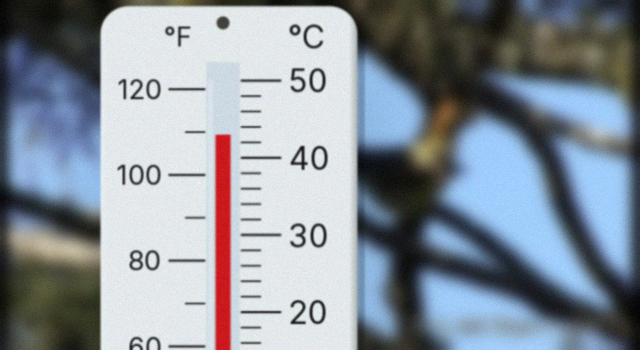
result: 43; °C
